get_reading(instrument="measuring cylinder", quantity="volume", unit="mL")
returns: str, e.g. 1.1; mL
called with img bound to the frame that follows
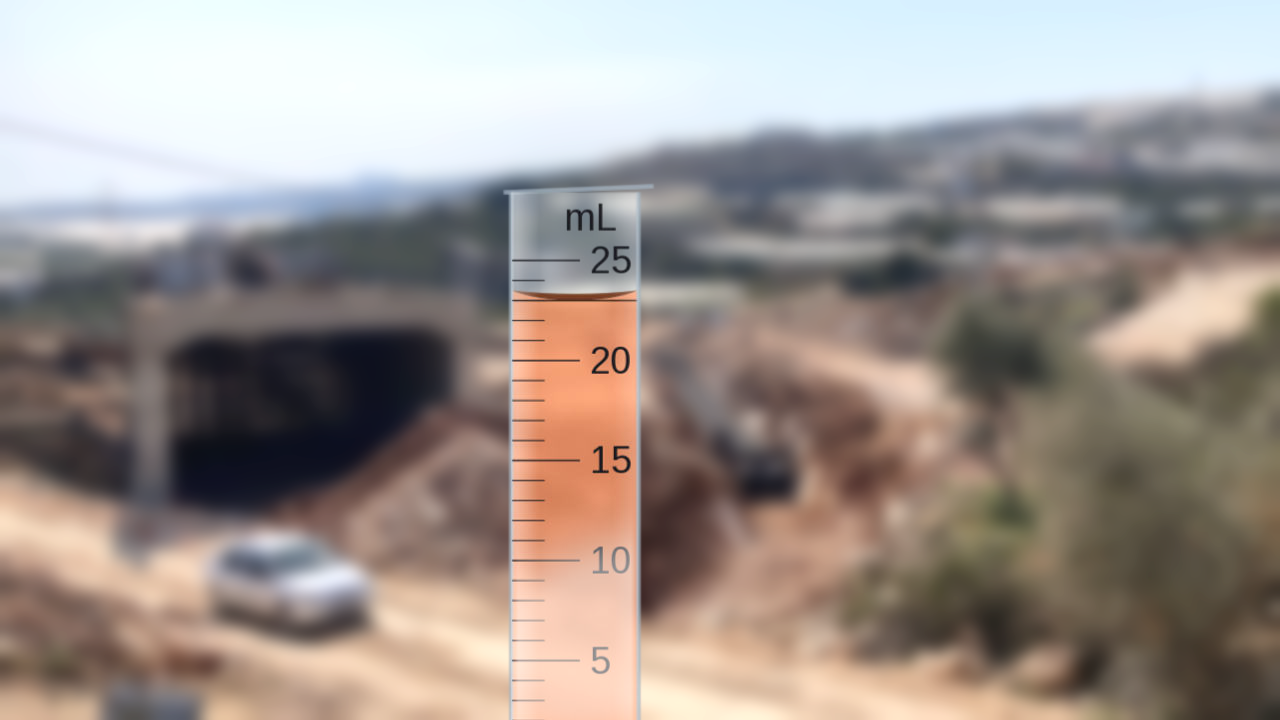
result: 23; mL
